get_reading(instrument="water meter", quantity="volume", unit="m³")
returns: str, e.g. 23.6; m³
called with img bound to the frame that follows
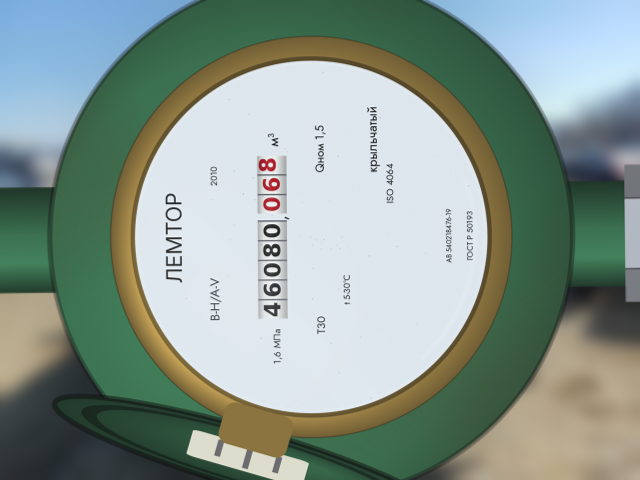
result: 46080.068; m³
